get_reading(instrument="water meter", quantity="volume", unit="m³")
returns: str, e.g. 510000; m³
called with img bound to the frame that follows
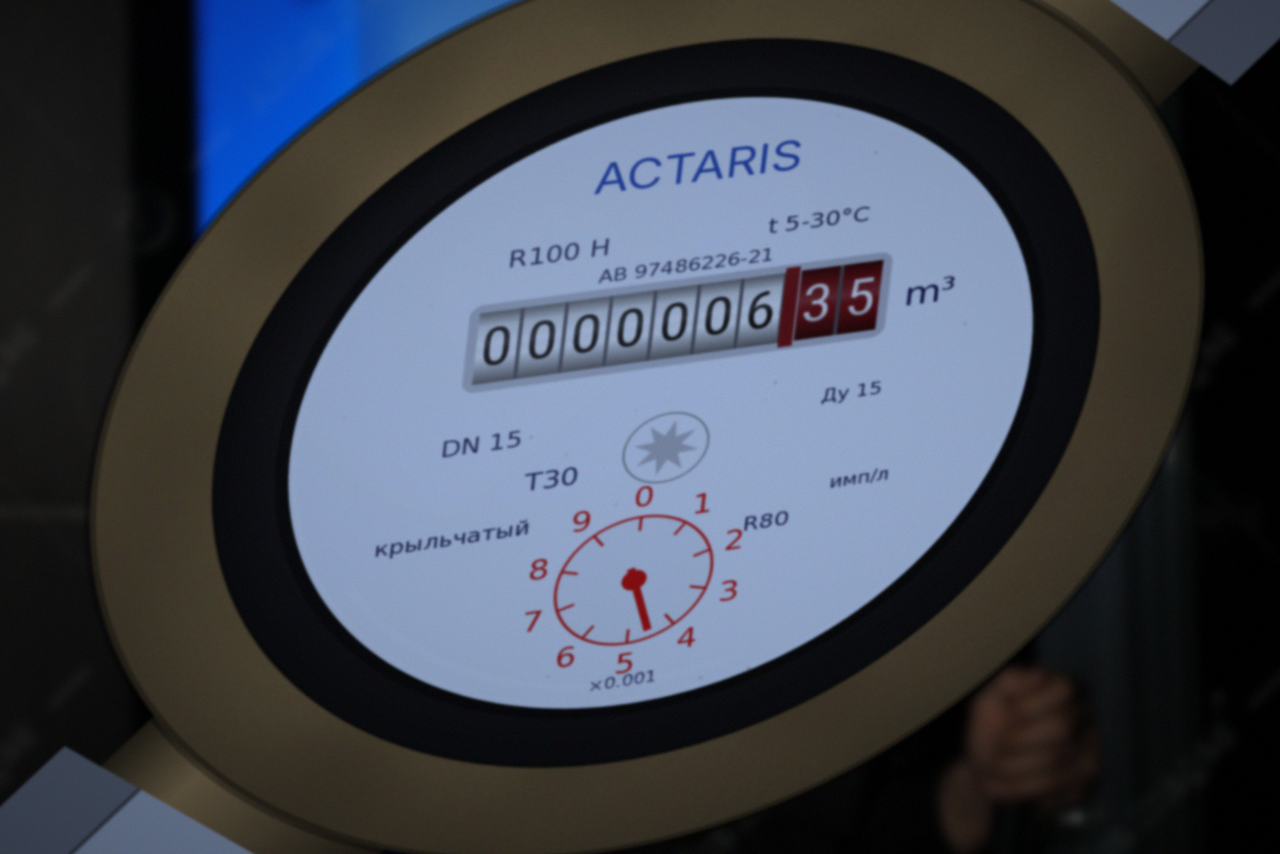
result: 6.354; m³
